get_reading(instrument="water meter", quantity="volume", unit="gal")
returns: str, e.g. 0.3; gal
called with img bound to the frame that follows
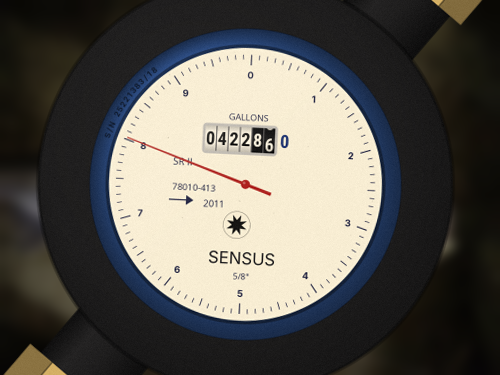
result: 422858.0; gal
